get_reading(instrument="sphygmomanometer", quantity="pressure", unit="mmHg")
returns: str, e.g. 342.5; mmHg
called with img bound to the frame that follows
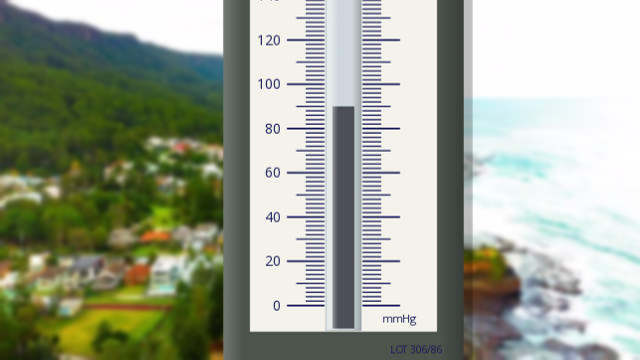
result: 90; mmHg
